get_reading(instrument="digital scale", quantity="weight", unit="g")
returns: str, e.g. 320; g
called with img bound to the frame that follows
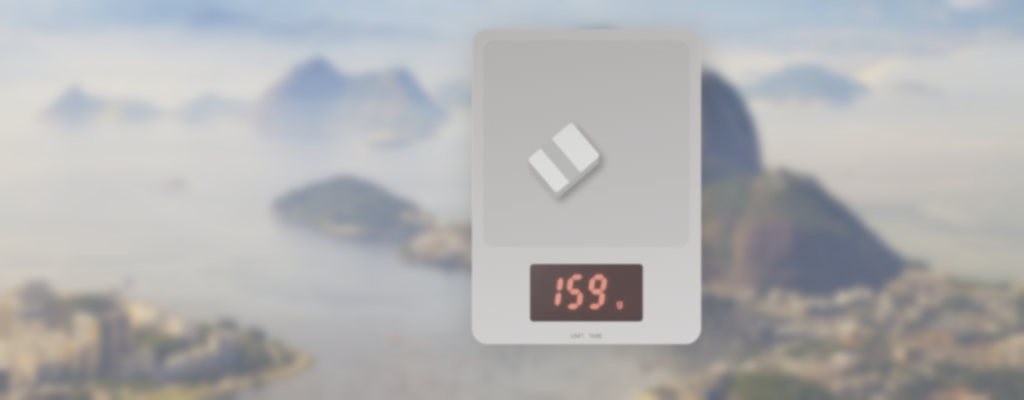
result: 159; g
